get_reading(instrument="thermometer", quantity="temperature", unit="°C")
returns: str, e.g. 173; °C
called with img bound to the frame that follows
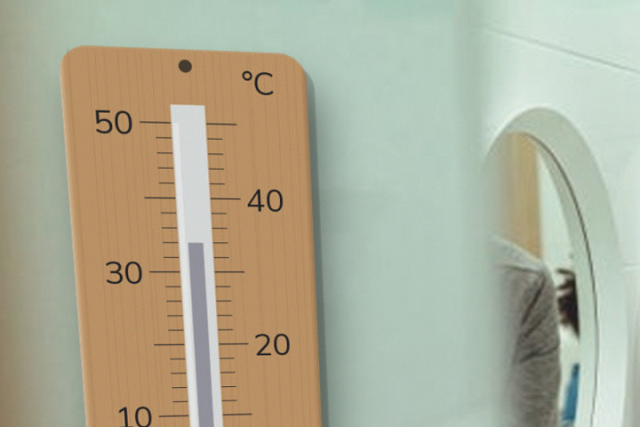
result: 34; °C
